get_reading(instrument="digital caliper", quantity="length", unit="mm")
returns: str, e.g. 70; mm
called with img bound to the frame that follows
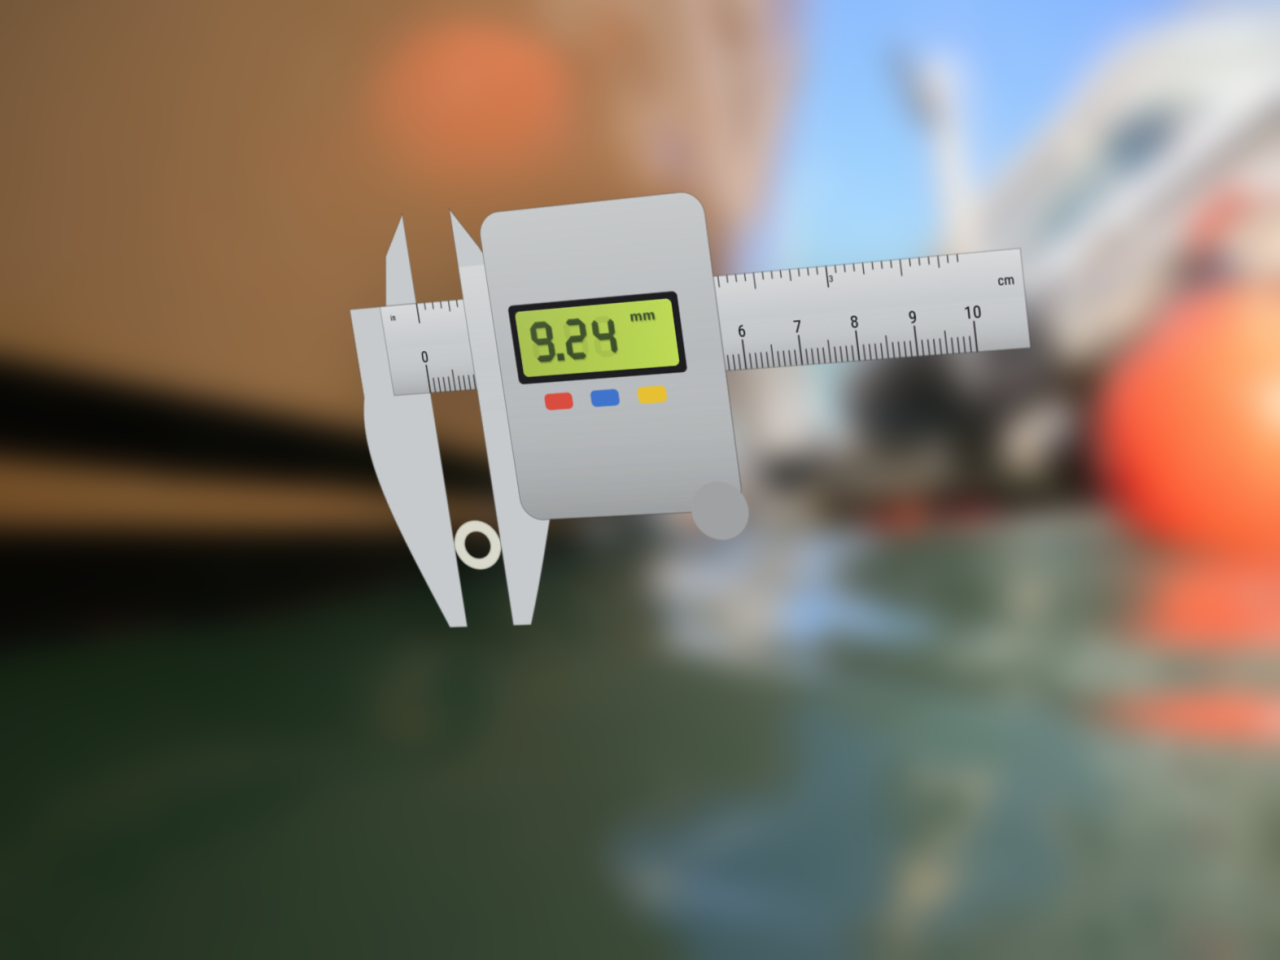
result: 9.24; mm
